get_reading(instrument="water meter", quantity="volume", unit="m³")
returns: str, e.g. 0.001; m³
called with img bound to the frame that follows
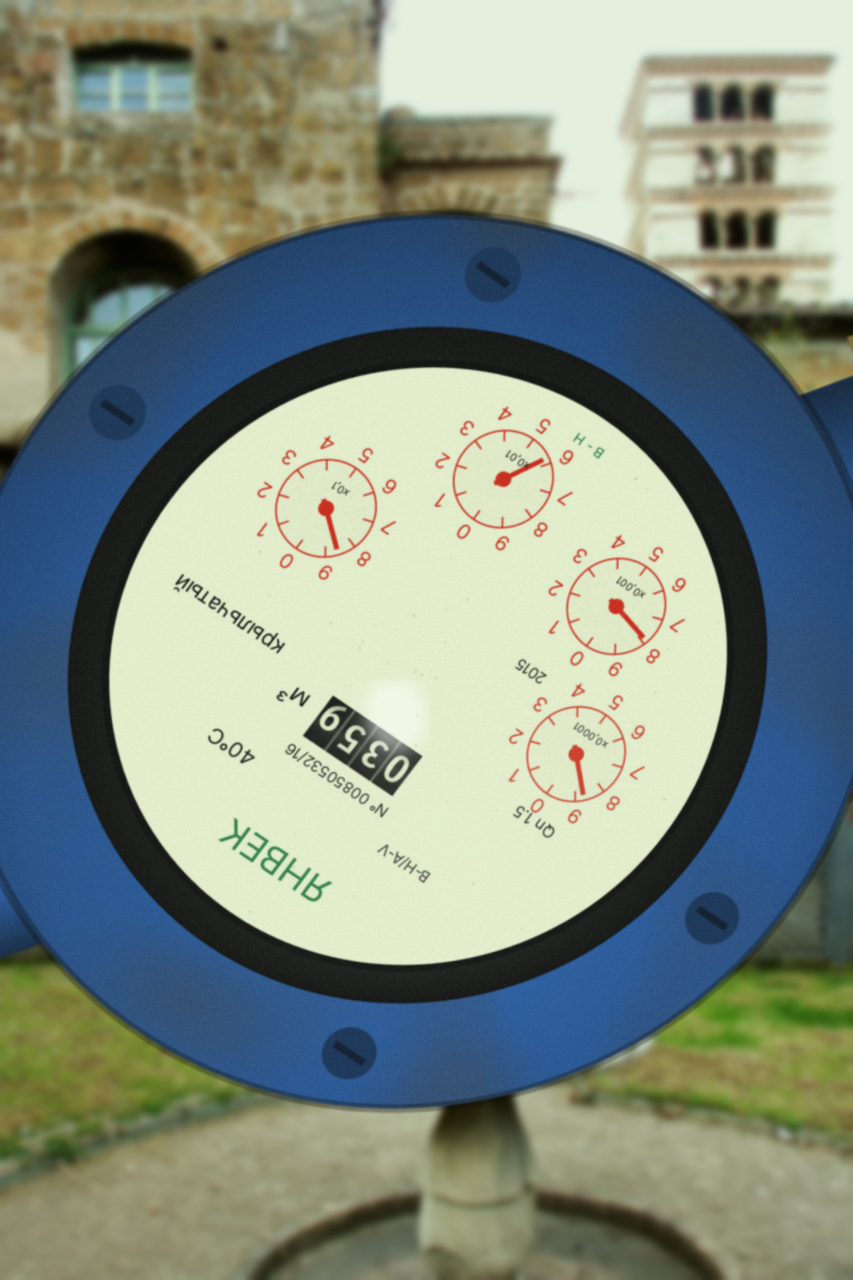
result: 358.8578; m³
